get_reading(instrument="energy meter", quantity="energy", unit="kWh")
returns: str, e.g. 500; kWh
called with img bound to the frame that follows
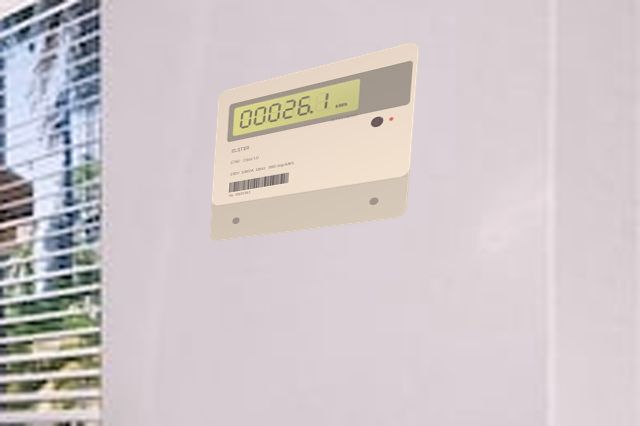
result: 26.1; kWh
